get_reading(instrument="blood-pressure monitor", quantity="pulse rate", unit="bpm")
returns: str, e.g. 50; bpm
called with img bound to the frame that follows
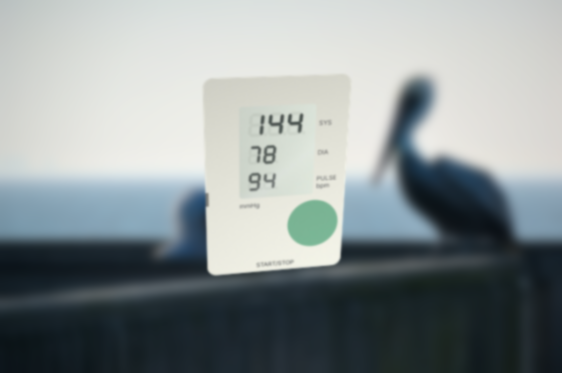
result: 94; bpm
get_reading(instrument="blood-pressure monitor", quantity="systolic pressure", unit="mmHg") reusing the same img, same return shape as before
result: 144; mmHg
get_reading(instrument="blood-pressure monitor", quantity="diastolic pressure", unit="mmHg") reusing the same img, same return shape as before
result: 78; mmHg
